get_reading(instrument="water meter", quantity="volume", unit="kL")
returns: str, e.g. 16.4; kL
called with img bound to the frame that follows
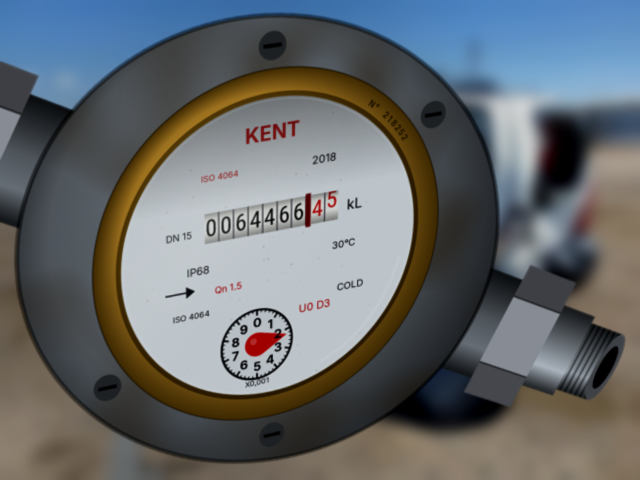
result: 64466.452; kL
